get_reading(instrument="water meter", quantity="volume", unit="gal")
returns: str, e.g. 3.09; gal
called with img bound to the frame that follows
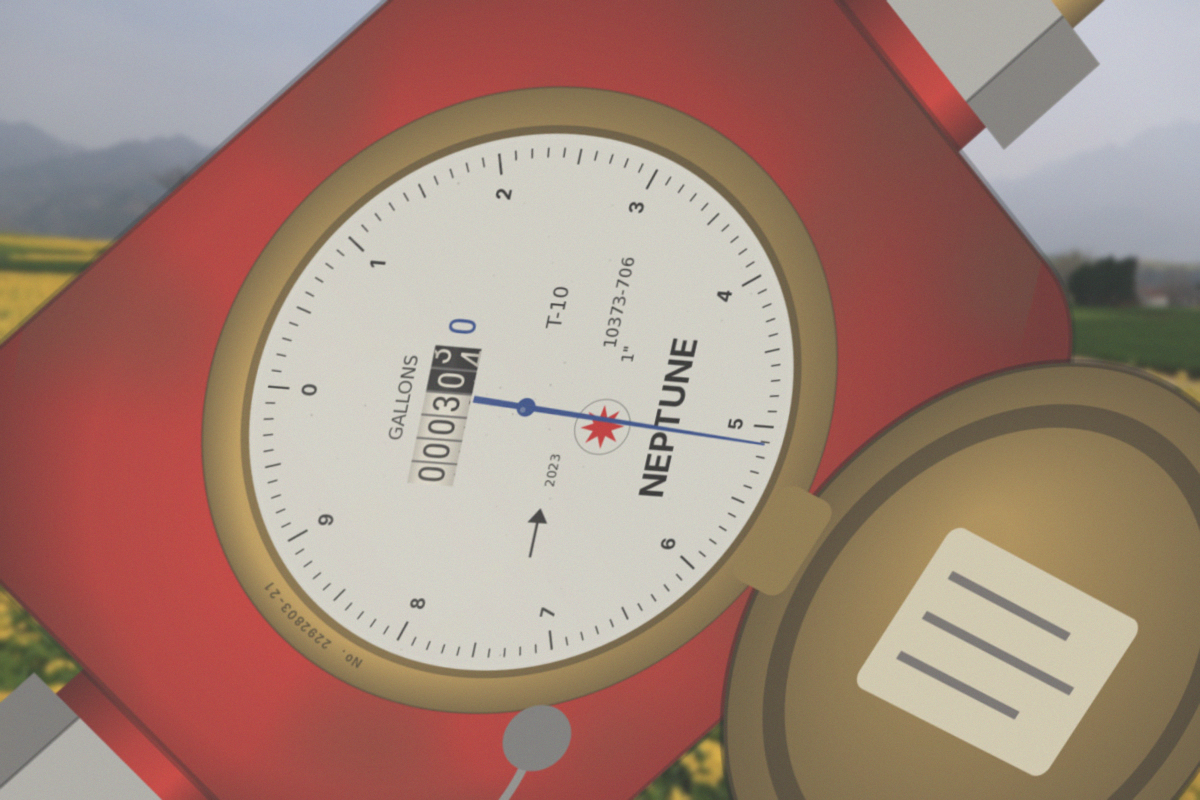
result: 3035.1; gal
